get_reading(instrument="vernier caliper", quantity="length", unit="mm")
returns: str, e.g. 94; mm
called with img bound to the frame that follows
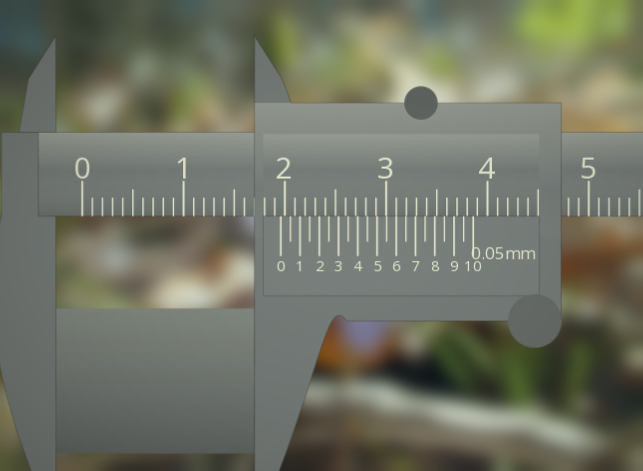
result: 19.6; mm
